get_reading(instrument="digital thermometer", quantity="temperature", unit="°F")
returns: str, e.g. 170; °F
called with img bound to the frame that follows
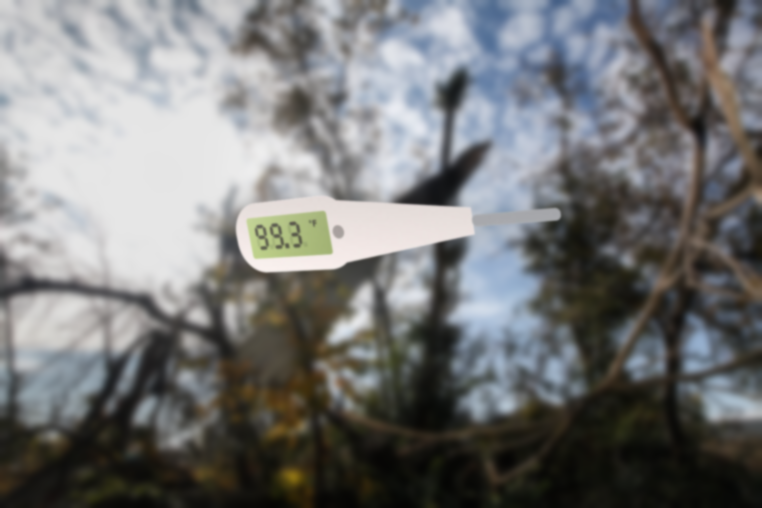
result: 99.3; °F
